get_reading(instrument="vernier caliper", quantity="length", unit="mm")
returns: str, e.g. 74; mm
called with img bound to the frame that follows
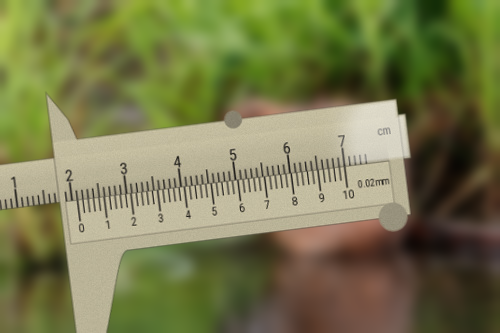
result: 21.0; mm
